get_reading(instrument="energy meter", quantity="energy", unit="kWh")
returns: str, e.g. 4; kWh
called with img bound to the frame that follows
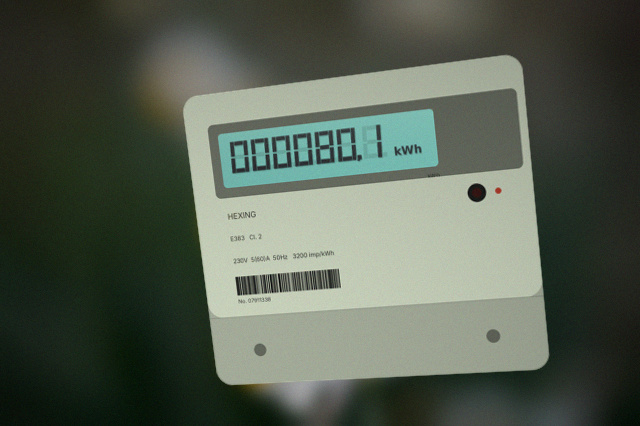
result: 80.1; kWh
